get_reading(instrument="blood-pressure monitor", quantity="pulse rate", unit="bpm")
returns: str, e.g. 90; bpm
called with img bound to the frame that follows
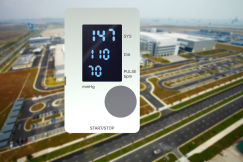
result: 70; bpm
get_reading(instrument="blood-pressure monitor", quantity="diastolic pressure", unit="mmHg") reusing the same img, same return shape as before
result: 110; mmHg
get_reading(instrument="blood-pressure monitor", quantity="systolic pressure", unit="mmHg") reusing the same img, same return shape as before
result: 147; mmHg
